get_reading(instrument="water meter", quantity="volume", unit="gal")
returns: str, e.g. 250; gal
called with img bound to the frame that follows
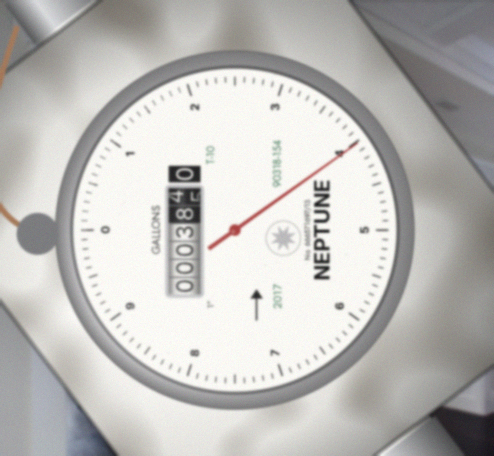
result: 3844.0; gal
